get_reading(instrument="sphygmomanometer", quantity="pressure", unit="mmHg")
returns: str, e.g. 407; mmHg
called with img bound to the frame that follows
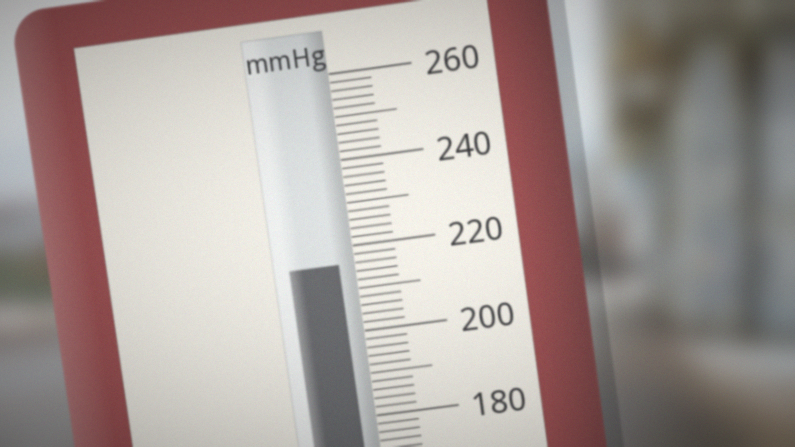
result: 216; mmHg
